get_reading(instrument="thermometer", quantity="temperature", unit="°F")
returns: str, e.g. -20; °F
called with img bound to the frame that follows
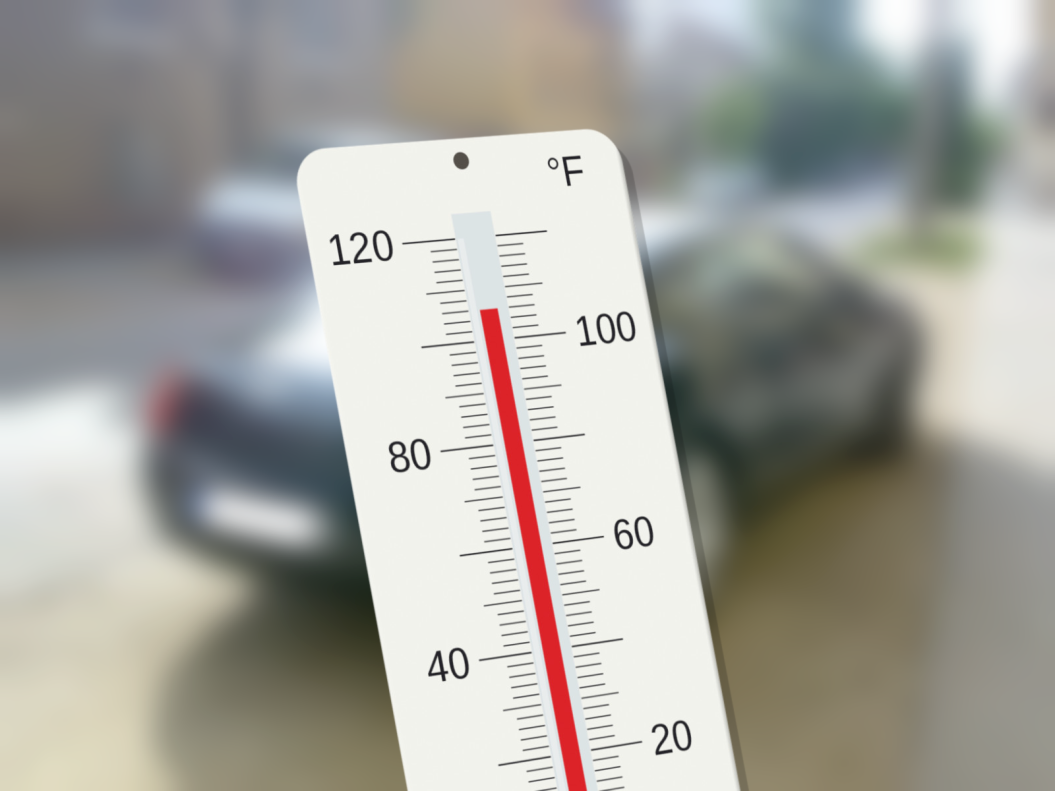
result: 106; °F
